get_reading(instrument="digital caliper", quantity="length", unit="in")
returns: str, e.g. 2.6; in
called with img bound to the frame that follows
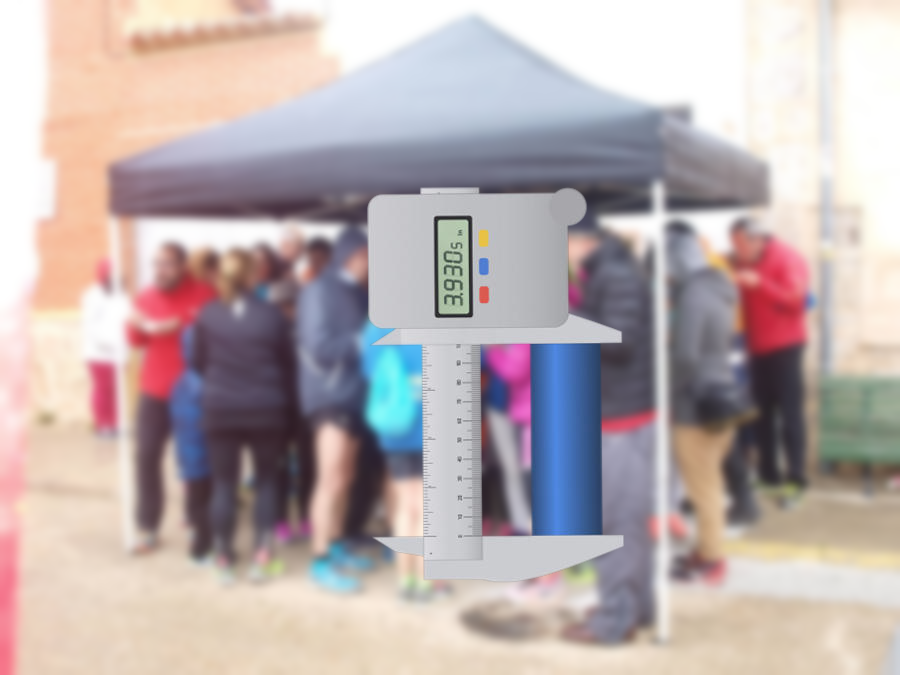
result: 3.9305; in
